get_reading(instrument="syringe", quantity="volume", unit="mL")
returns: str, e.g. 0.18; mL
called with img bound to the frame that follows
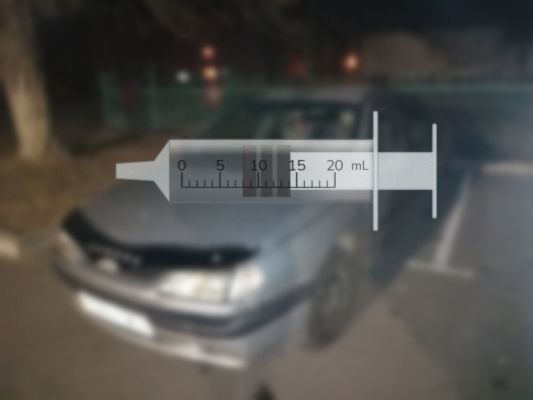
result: 8; mL
